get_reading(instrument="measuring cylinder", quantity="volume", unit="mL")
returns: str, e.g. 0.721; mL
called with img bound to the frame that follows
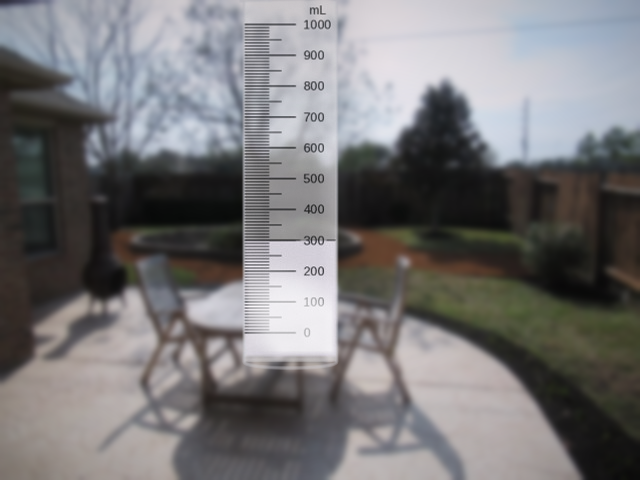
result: 300; mL
